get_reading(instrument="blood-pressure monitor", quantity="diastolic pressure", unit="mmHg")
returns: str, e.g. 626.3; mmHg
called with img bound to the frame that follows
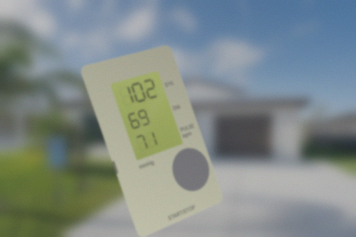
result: 69; mmHg
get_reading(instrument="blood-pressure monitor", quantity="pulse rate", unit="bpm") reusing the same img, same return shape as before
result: 71; bpm
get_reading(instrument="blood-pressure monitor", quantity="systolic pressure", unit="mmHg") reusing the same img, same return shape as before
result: 102; mmHg
